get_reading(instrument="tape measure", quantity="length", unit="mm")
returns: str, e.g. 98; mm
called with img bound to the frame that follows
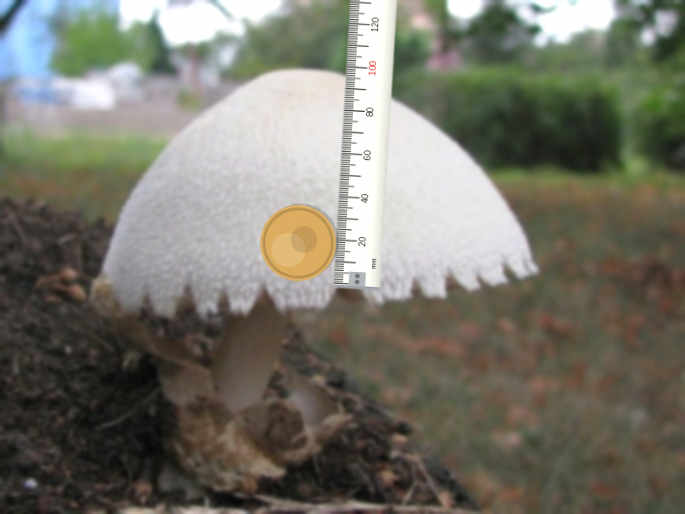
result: 35; mm
